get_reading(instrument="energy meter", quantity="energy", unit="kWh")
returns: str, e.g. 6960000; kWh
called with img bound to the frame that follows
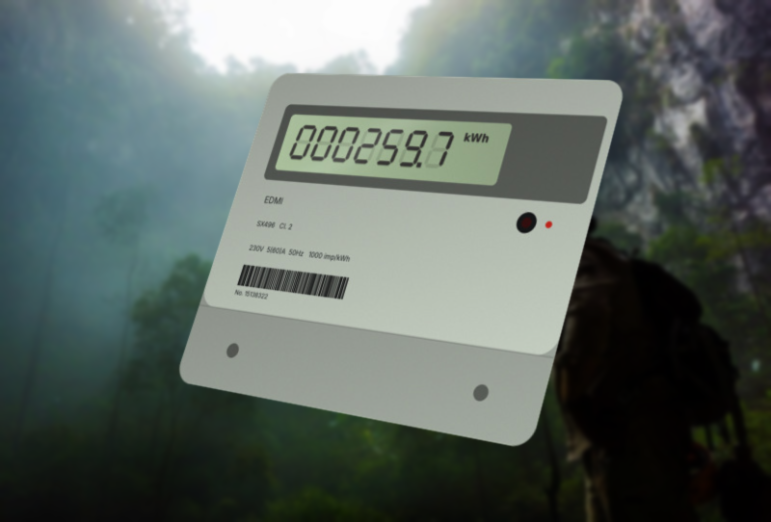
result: 259.7; kWh
